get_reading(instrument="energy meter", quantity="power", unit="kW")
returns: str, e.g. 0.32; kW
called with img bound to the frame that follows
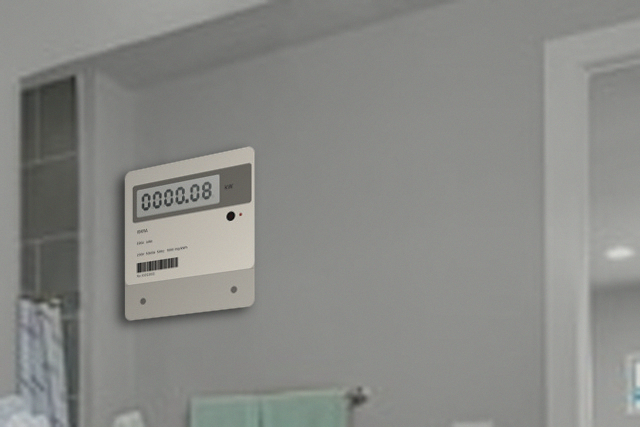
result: 0.08; kW
